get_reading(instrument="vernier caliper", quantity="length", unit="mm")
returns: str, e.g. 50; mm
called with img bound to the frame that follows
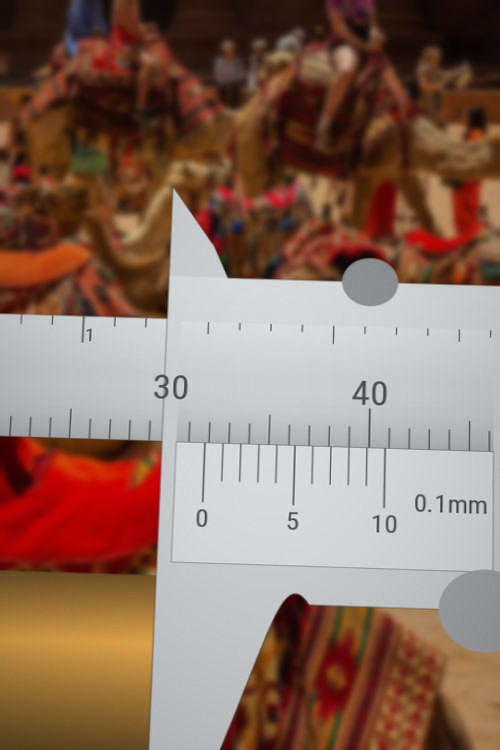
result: 31.8; mm
